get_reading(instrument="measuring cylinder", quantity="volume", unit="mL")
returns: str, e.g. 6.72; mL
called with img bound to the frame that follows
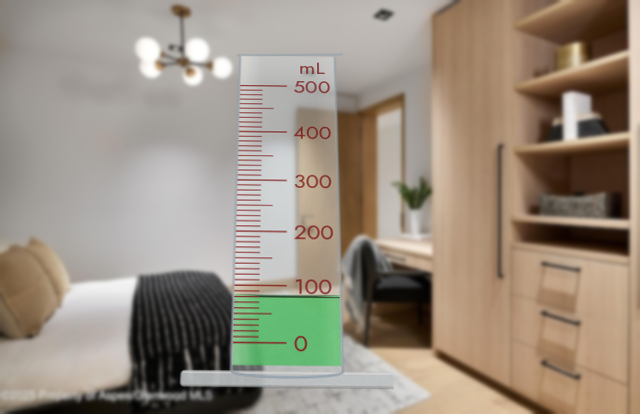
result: 80; mL
